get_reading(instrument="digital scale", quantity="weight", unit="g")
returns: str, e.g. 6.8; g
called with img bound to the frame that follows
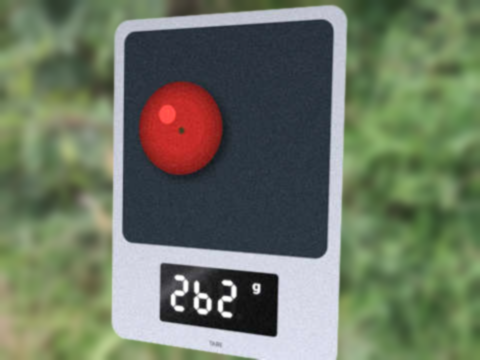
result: 262; g
